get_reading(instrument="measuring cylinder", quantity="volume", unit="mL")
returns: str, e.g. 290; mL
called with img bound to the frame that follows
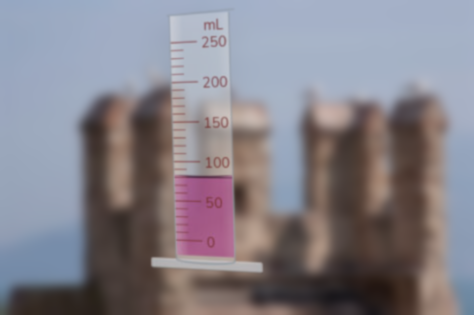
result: 80; mL
